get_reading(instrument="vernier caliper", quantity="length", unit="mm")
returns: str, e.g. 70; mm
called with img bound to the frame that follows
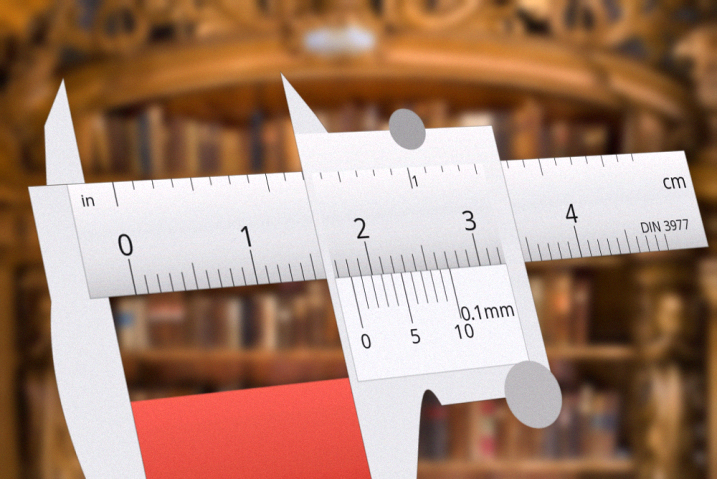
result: 18.1; mm
